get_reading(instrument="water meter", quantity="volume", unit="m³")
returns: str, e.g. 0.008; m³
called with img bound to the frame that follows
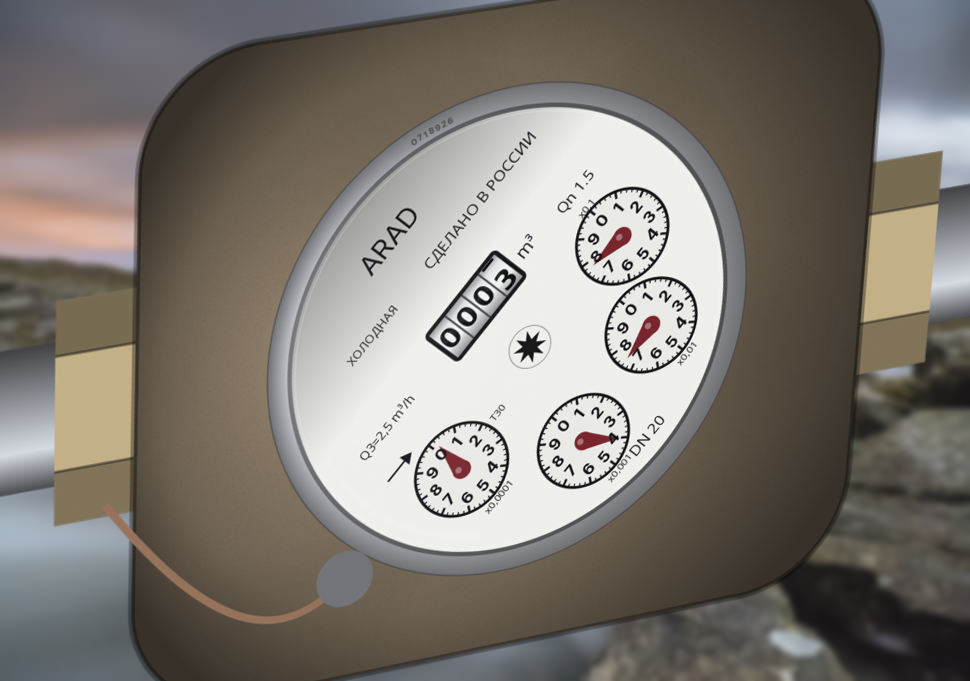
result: 2.7740; m³
